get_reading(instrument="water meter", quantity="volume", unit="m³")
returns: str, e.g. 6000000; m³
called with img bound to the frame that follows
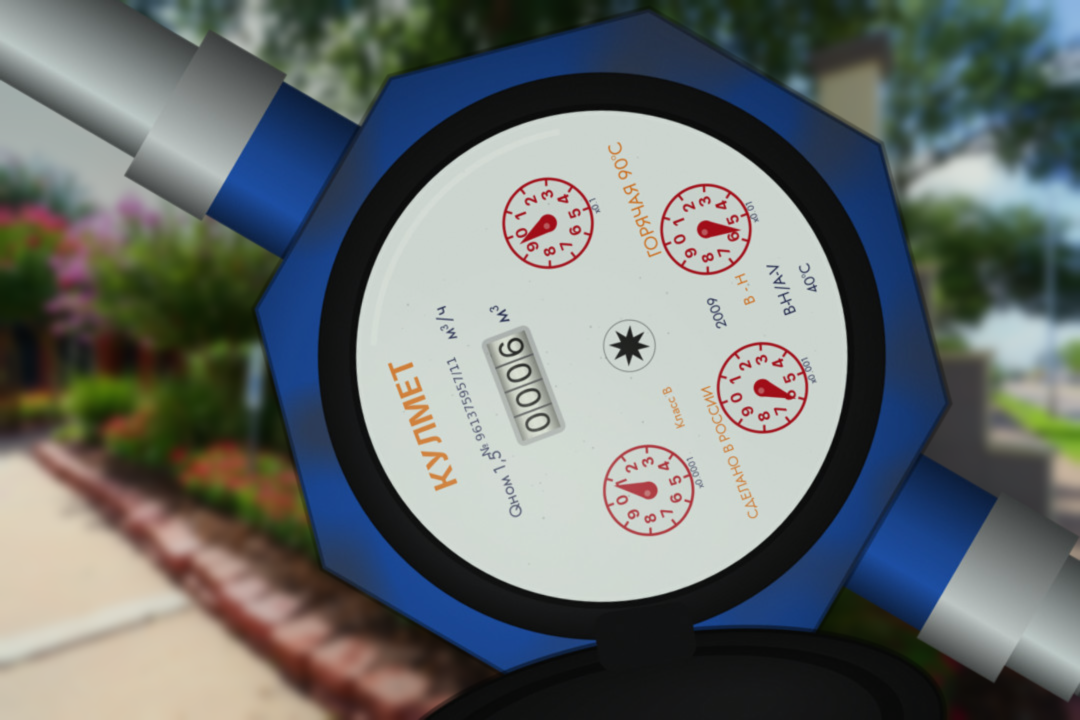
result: 5.9560; m³
